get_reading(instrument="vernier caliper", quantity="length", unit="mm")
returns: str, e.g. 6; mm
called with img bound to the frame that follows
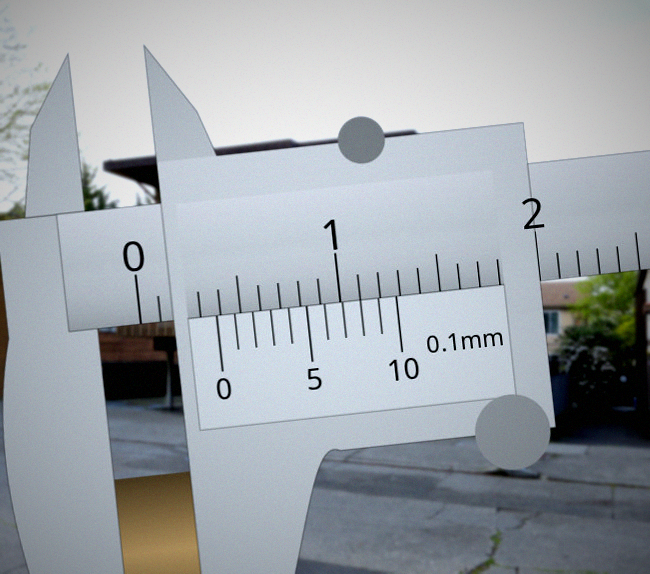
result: 3.8; mm
